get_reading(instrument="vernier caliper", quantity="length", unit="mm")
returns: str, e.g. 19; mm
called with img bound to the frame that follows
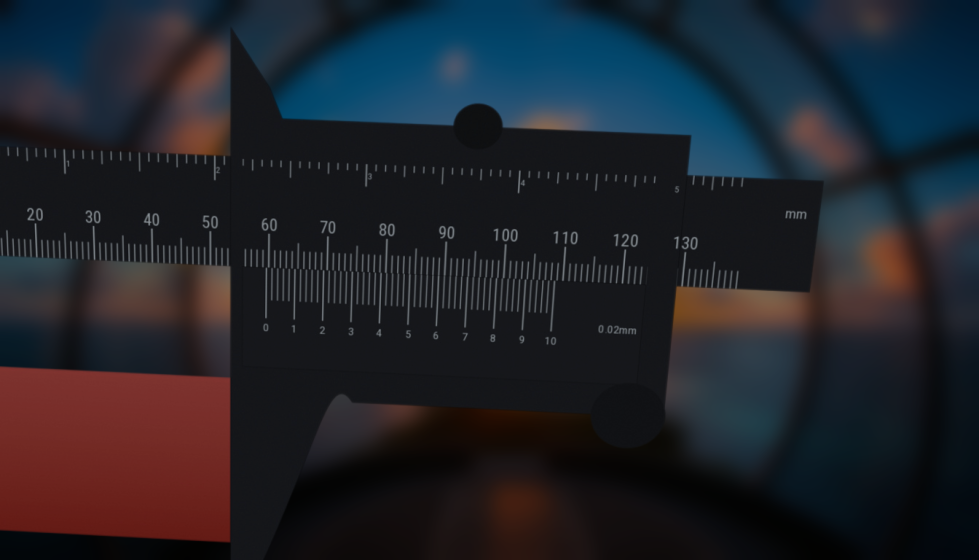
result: 59.6; mm
